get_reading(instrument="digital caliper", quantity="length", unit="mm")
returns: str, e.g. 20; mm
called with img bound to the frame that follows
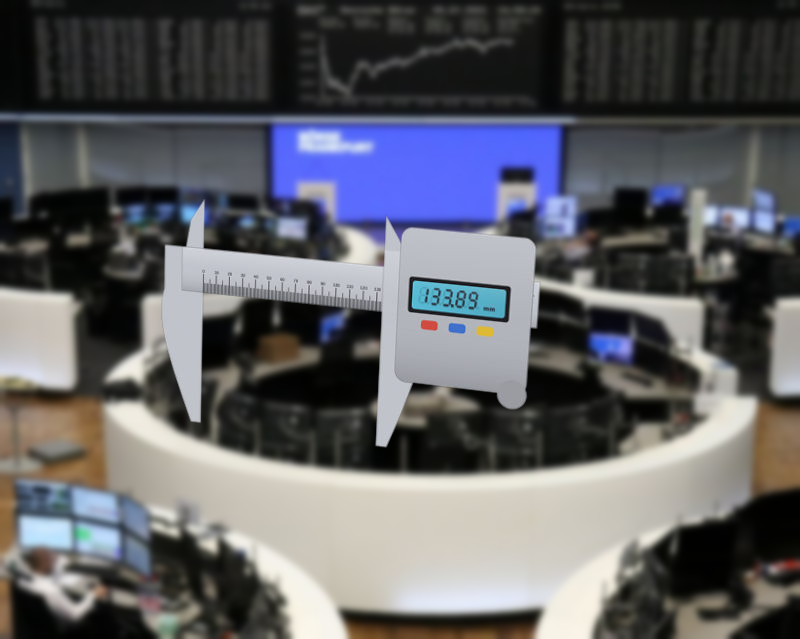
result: 133.89; mm
